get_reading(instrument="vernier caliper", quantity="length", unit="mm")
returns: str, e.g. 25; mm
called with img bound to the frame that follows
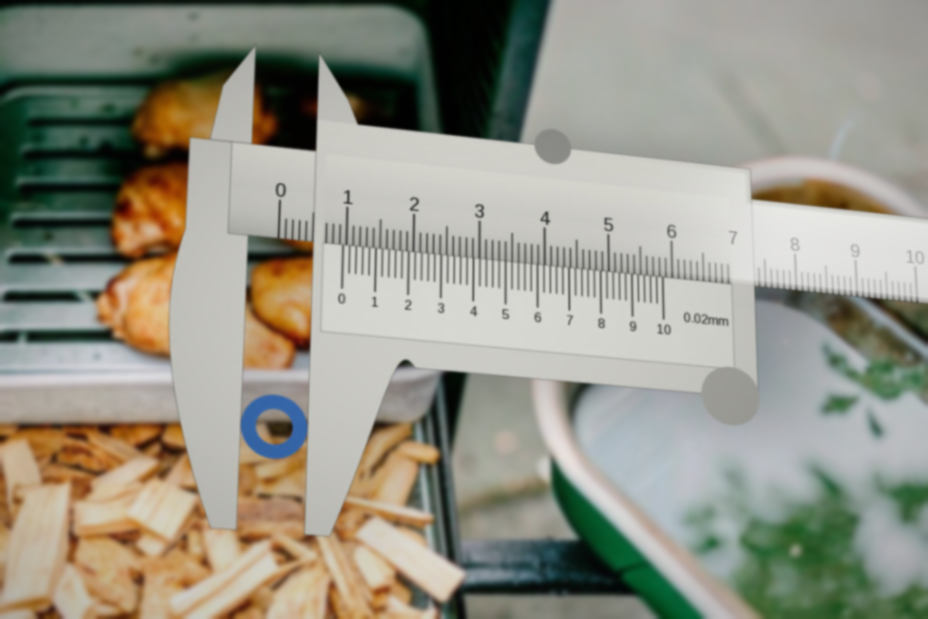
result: 9.5; mm
